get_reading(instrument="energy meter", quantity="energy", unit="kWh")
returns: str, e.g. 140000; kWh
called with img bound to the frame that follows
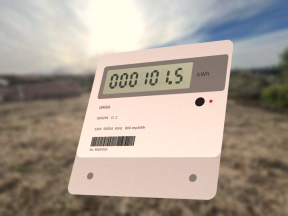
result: 101.5; kWh
